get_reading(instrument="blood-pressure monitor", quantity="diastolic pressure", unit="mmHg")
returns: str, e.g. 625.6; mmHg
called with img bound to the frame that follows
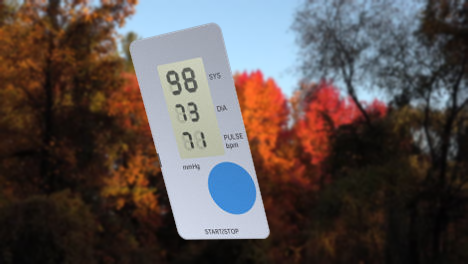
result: 73; mmHg
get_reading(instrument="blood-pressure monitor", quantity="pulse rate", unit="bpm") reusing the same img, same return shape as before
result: 71; bpm
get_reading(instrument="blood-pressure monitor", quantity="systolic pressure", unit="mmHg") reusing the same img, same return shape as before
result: 98; mmHg
